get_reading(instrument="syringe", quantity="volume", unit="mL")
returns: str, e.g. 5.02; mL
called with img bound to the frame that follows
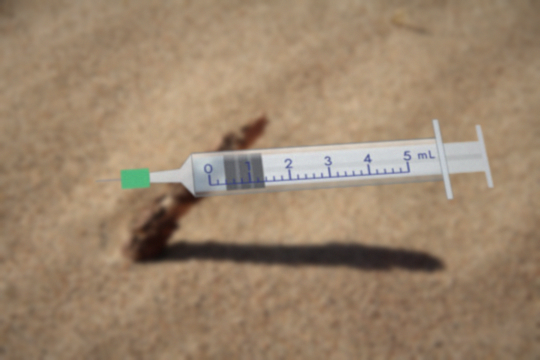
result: 0.4; mL
